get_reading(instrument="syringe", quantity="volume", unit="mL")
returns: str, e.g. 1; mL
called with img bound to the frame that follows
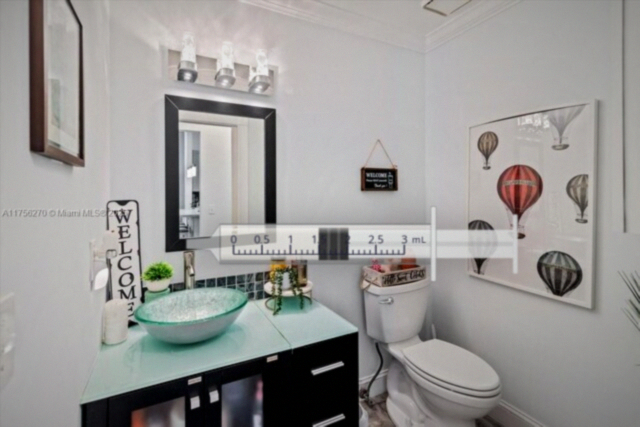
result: 1.5; mL
